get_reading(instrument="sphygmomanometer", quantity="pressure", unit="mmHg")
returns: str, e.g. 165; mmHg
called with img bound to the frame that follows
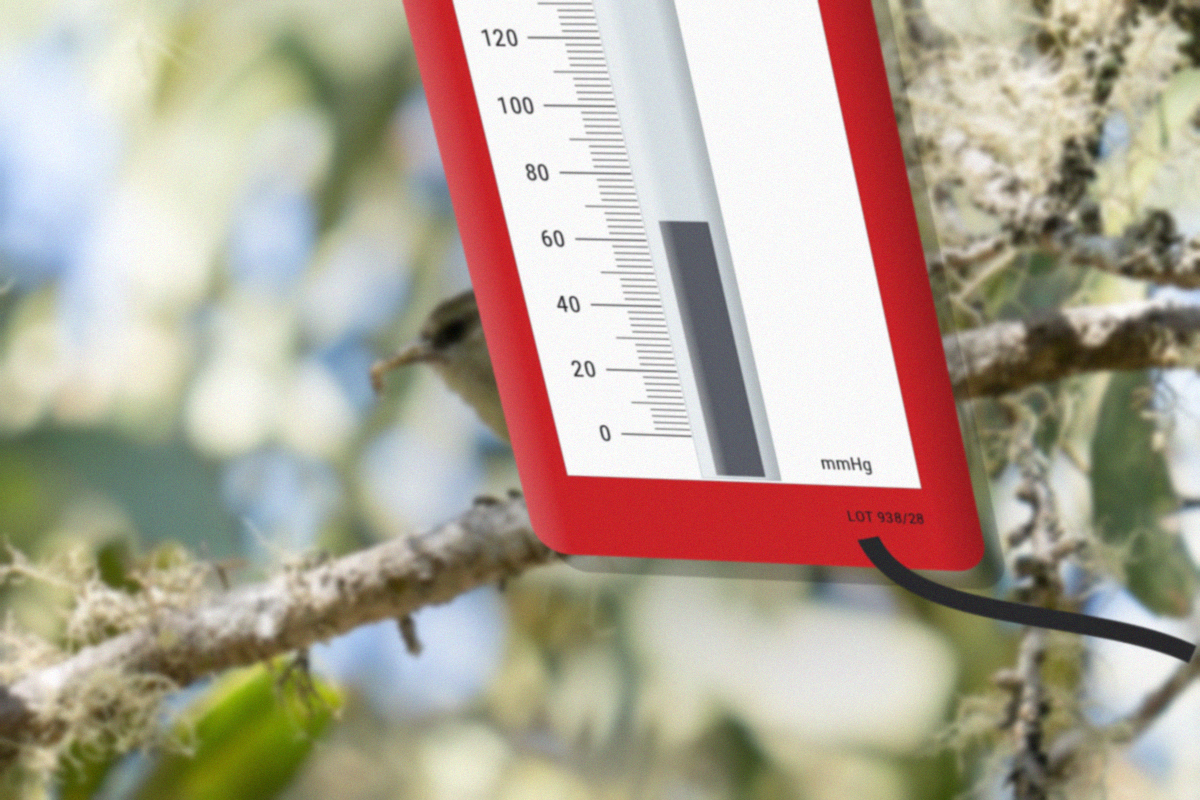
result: 66; mmHg
